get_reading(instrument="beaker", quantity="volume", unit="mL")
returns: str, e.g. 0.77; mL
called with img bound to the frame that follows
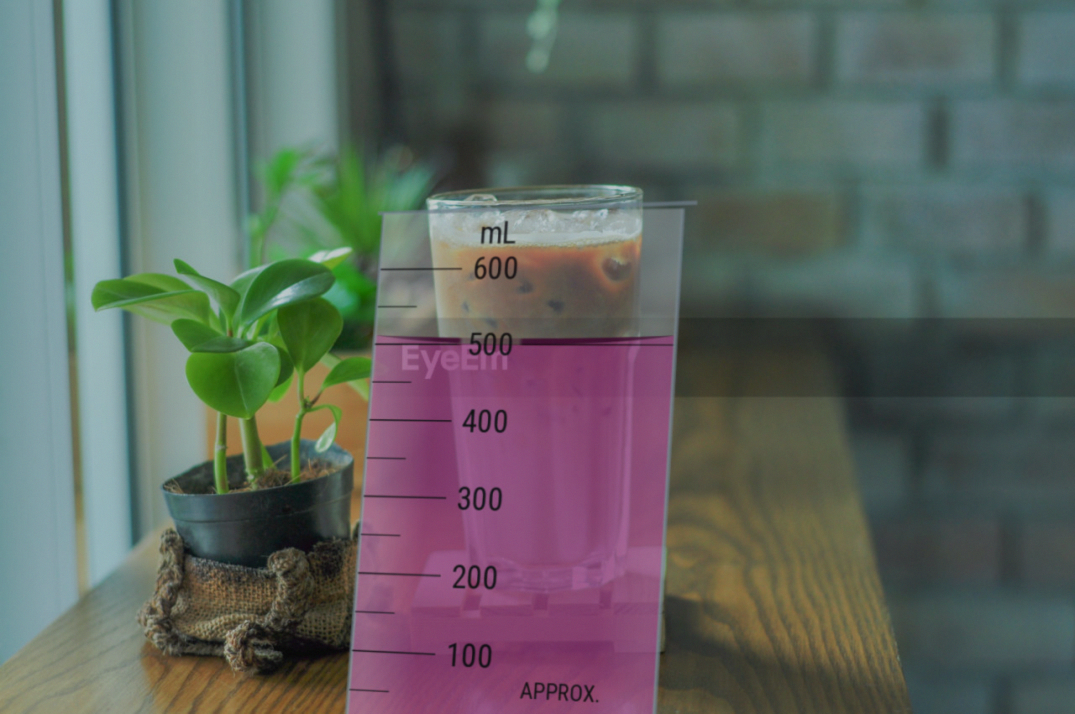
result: 500; mL
